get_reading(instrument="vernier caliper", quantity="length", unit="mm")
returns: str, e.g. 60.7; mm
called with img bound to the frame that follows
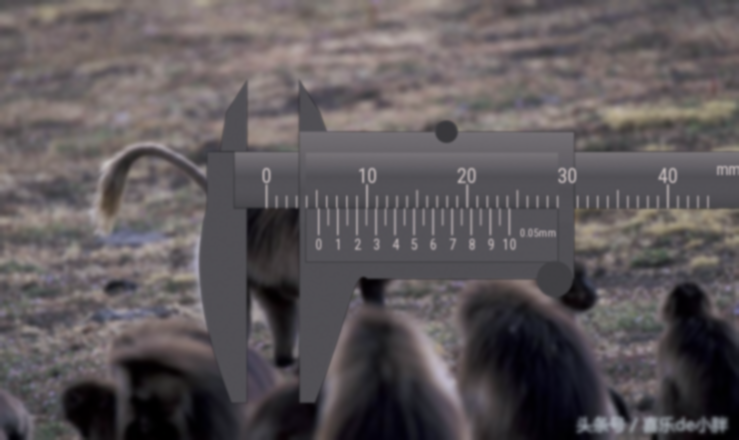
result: 5.2; mm
